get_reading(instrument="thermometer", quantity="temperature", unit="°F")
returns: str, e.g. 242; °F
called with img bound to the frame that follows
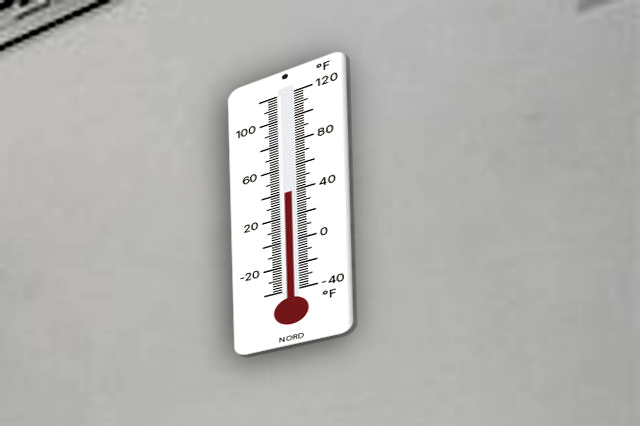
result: 40; °F
